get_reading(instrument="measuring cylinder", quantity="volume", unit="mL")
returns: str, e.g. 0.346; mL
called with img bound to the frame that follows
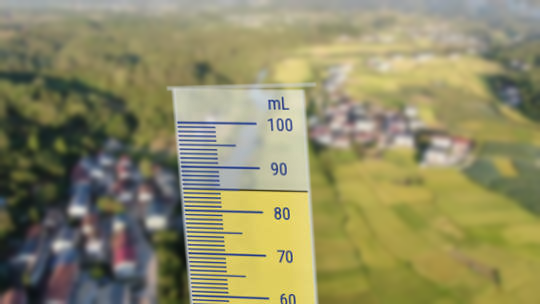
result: 85; mL
